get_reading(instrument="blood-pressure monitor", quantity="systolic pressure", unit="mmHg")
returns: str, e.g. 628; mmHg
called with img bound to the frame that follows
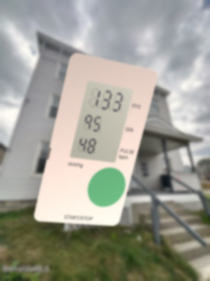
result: 133; mmHg
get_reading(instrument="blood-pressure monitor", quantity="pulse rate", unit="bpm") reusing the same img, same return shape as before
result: 48; bpm
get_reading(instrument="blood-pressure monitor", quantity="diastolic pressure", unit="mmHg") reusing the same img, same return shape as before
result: 95; mmHg
